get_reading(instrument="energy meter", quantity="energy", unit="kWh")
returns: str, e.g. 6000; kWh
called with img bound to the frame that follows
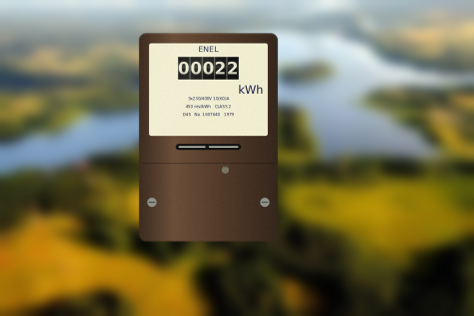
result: 22; kWh
